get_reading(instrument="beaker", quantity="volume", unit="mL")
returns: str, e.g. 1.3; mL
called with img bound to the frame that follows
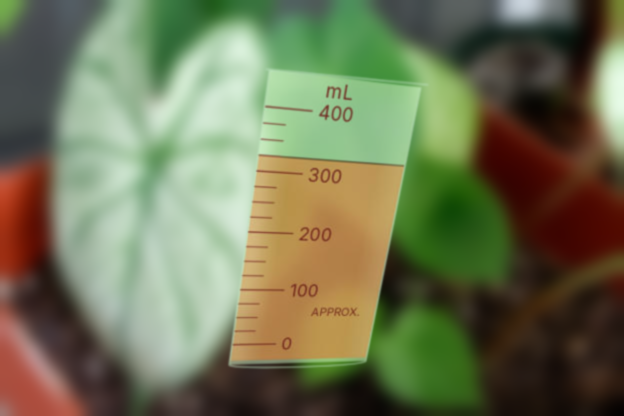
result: 325; mL
